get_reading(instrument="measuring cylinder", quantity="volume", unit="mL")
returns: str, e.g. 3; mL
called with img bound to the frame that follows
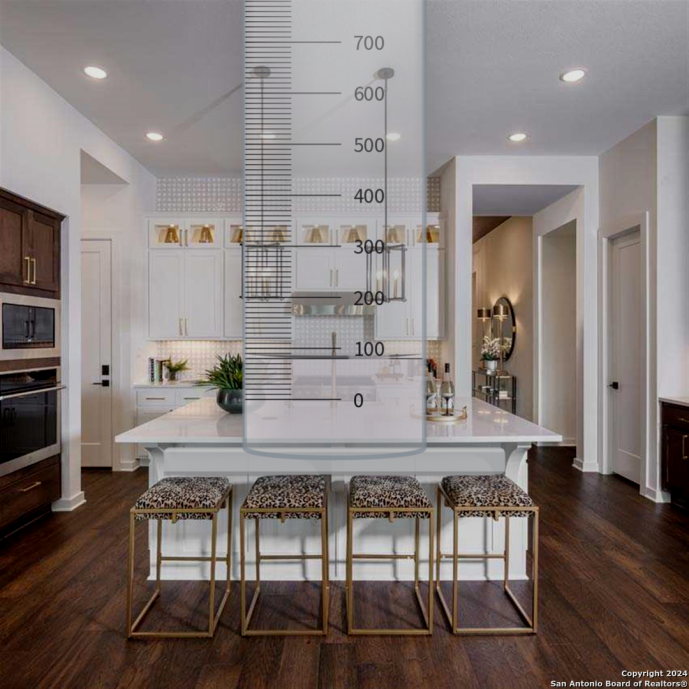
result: 80; mL
